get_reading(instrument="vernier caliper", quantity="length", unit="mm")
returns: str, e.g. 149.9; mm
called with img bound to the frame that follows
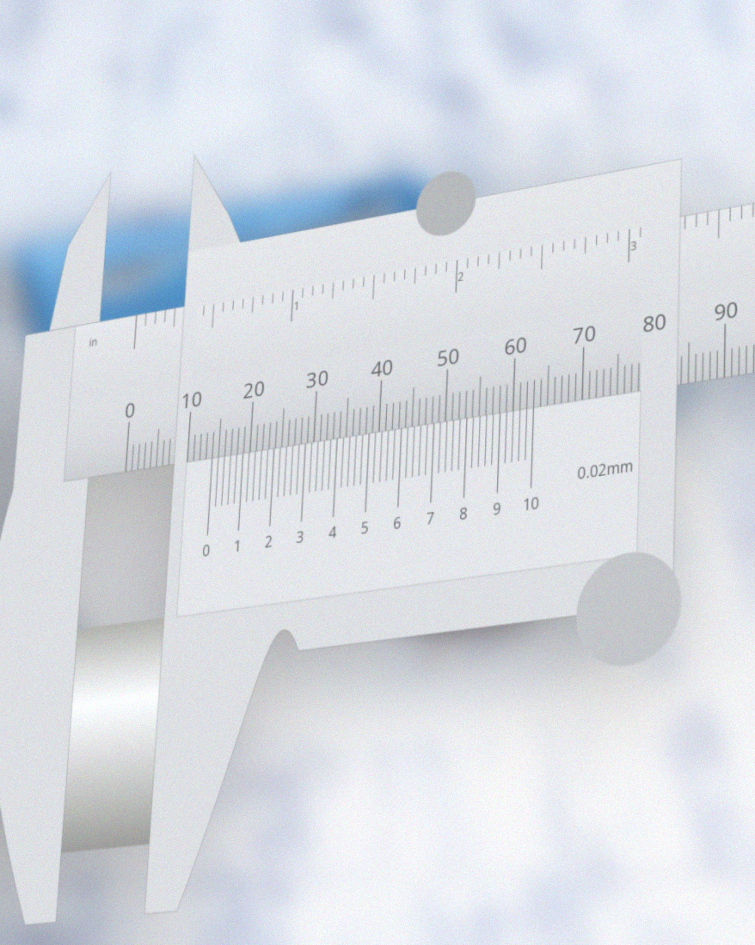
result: 14.0; mm
